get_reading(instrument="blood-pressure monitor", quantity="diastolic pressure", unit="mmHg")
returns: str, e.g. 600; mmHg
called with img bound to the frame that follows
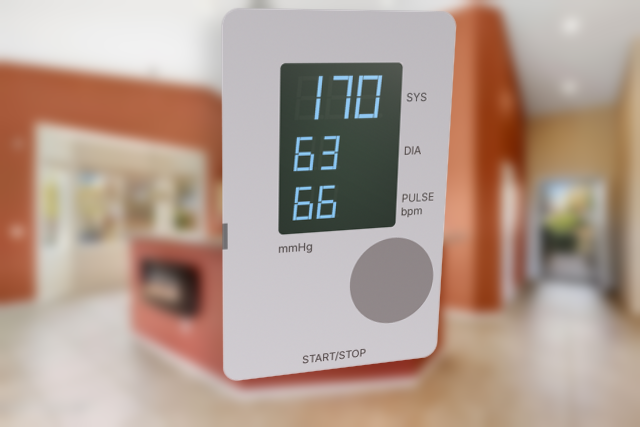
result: 63; mmHg
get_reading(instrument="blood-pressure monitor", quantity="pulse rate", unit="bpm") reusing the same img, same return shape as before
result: 66; bpm
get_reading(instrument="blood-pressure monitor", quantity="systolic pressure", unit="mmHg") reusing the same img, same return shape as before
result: 170; mmHg
